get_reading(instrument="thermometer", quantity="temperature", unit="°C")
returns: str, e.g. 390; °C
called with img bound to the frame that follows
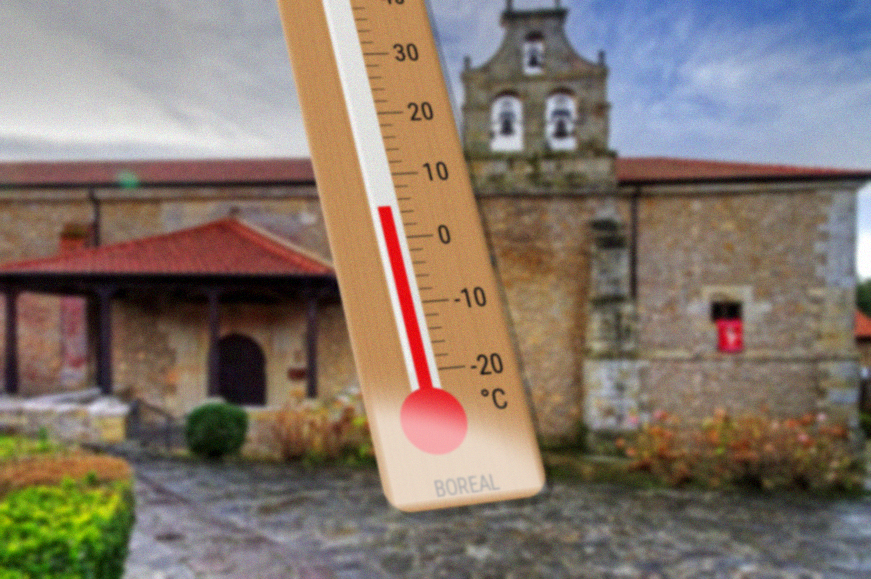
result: 5; °C
